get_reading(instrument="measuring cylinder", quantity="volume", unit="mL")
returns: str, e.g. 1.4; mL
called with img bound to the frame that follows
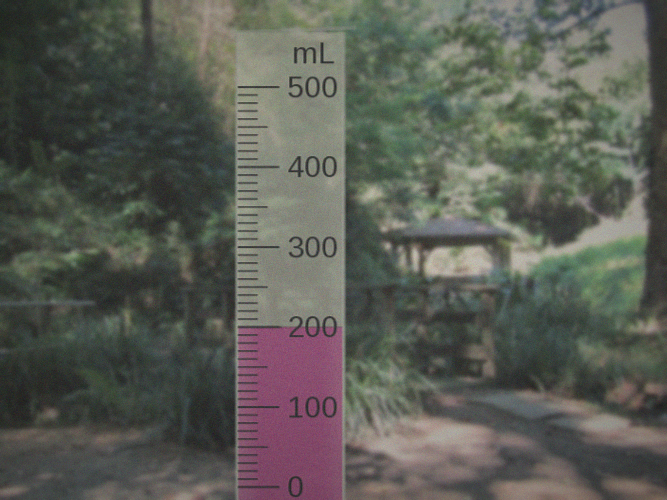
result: 200; mL
